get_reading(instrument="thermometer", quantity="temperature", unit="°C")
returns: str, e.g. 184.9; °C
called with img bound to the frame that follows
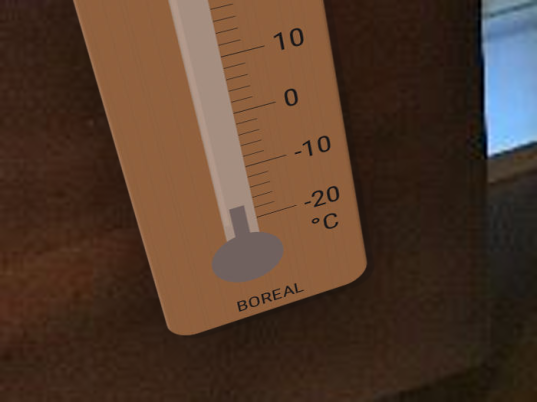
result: -17; °C
